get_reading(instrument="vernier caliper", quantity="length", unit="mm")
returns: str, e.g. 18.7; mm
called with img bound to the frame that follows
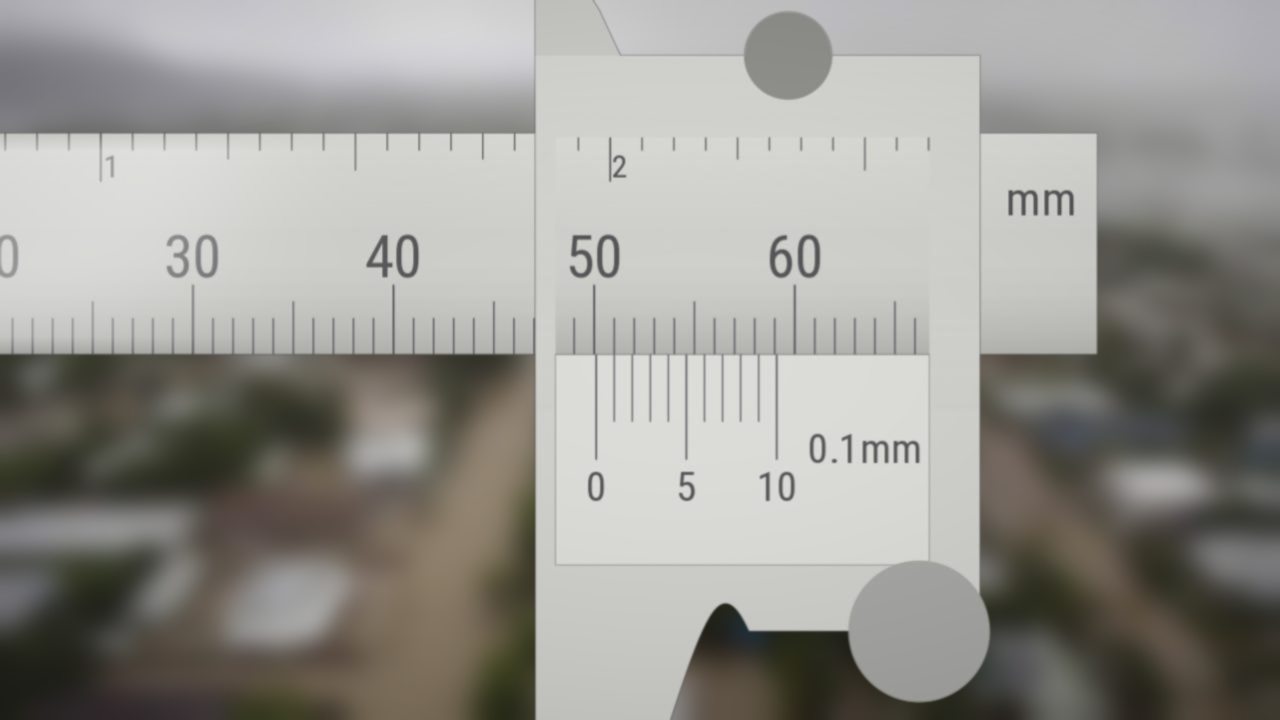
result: 50.1; mm
